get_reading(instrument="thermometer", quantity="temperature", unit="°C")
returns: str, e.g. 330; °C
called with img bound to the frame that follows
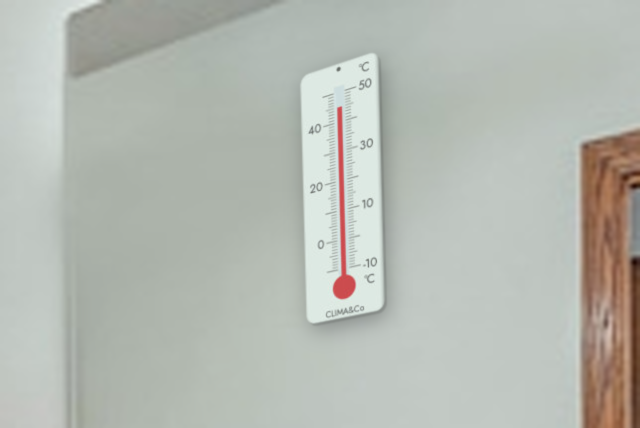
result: 45; °C
